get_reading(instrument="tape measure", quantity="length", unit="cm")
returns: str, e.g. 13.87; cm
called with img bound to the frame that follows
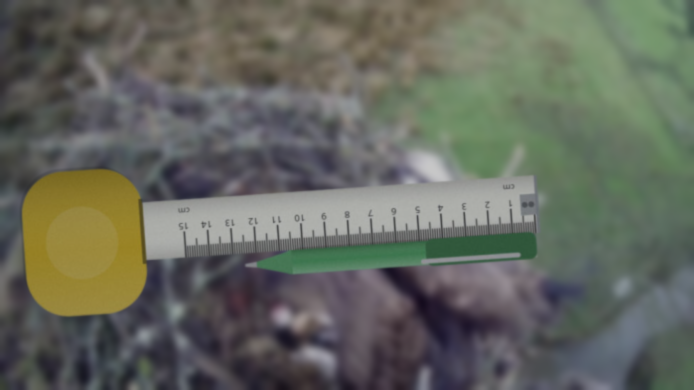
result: 12.5; cm
